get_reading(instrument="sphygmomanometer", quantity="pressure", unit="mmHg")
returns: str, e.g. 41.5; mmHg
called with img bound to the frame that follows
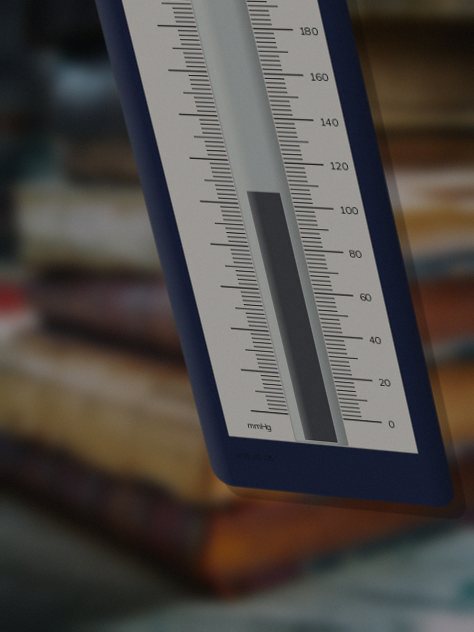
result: 106; mmHg
